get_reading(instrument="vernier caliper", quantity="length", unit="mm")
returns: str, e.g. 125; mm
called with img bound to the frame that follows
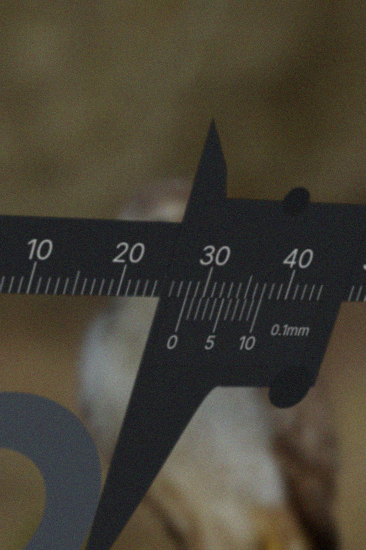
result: 28.0; mm
